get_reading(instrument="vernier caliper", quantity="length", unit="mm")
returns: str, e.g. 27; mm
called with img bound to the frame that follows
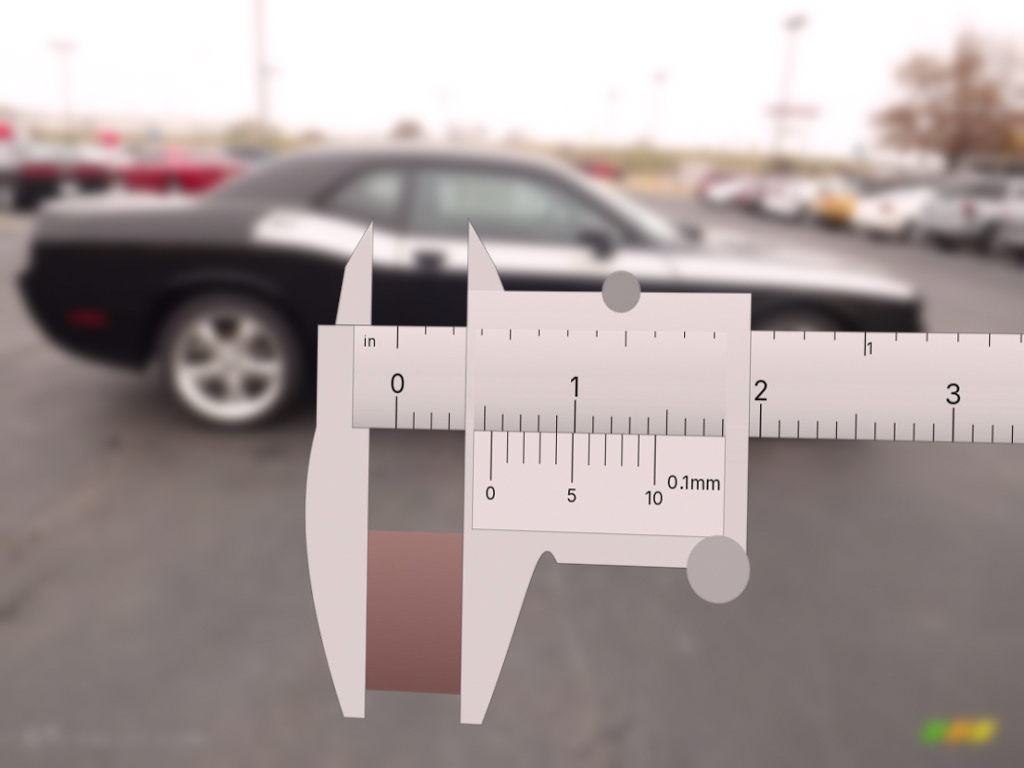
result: 5.4; mm
